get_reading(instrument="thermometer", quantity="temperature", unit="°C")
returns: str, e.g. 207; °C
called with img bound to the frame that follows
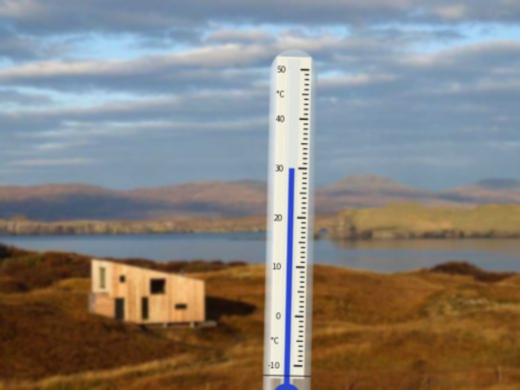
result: 30; °C
